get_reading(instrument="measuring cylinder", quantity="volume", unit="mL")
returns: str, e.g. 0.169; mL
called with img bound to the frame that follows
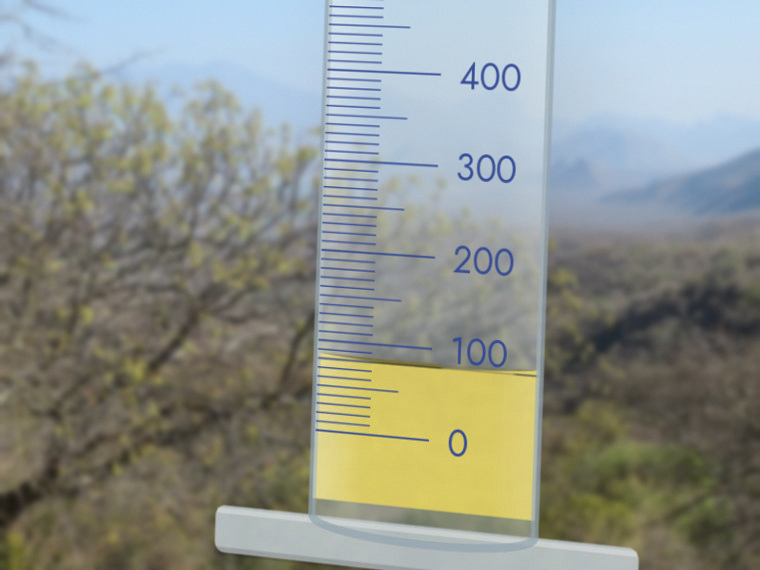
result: 80; mL
